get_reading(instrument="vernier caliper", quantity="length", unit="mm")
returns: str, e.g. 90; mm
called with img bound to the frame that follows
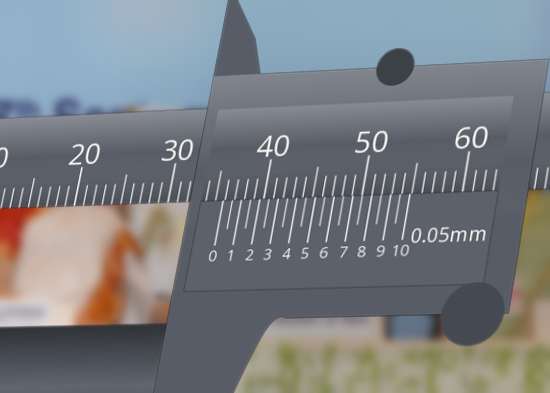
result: 35.8; mm
